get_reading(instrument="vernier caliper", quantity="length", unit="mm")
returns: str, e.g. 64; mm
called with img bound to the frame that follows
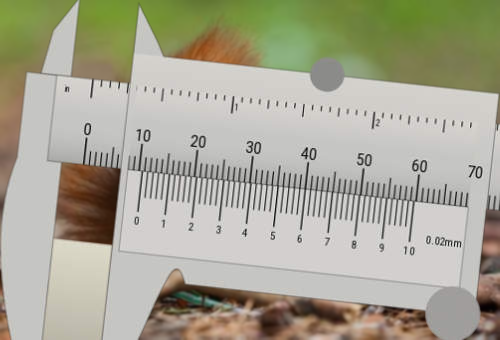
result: 10.6; mm
